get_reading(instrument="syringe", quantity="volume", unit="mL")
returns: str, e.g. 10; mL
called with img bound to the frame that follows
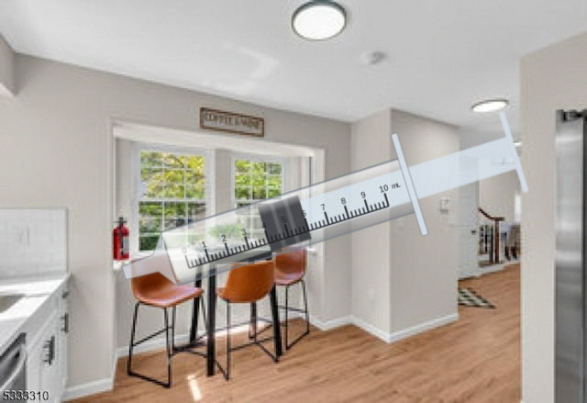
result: 4; mL
